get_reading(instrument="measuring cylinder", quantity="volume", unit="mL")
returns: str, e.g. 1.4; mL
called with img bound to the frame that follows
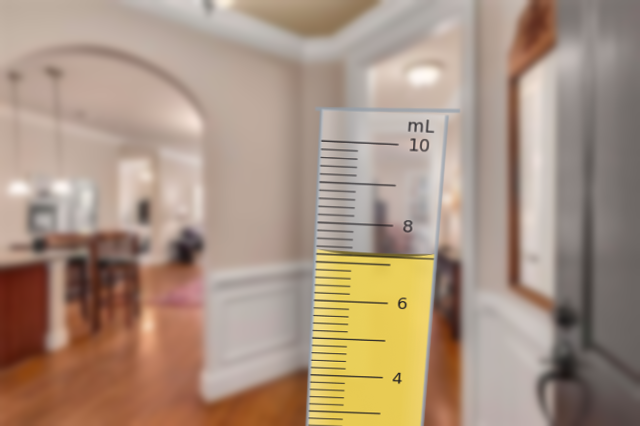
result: 7.2; mL
